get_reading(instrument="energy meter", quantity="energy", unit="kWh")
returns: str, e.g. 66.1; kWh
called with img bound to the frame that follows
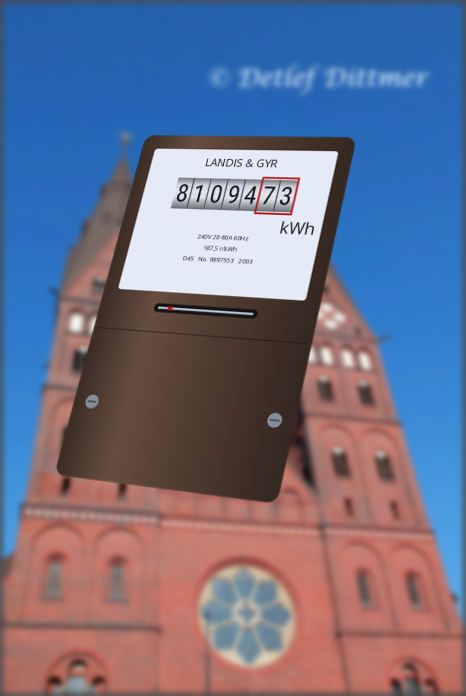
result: 81094.73; kWh
